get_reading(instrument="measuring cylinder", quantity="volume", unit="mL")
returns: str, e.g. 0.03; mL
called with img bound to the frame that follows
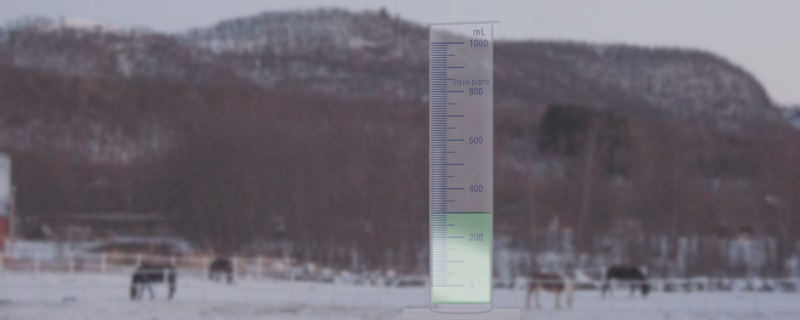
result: 300; mL
